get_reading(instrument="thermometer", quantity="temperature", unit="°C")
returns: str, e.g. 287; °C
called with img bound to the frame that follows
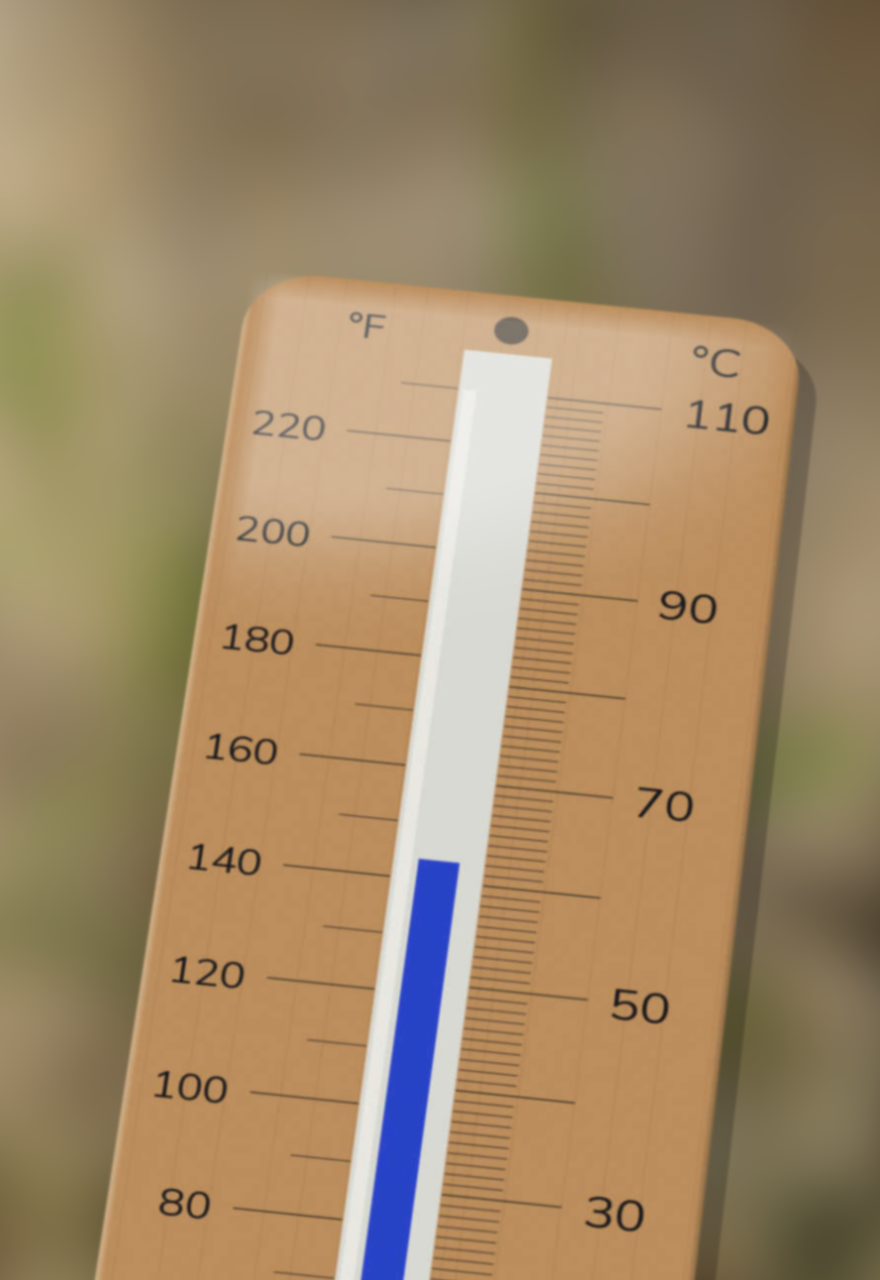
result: 62; °C
